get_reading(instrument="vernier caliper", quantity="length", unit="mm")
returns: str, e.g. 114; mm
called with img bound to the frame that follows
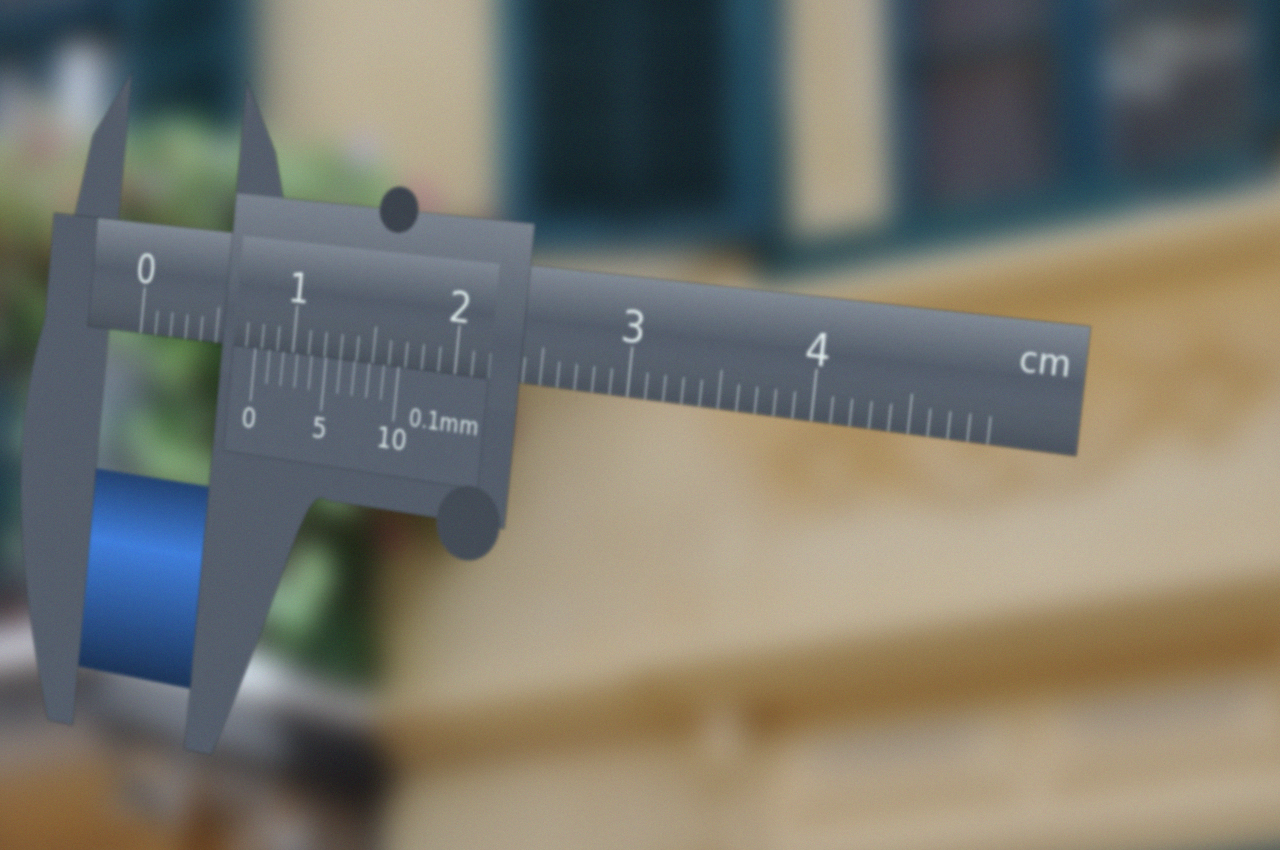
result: 7.6; mm
